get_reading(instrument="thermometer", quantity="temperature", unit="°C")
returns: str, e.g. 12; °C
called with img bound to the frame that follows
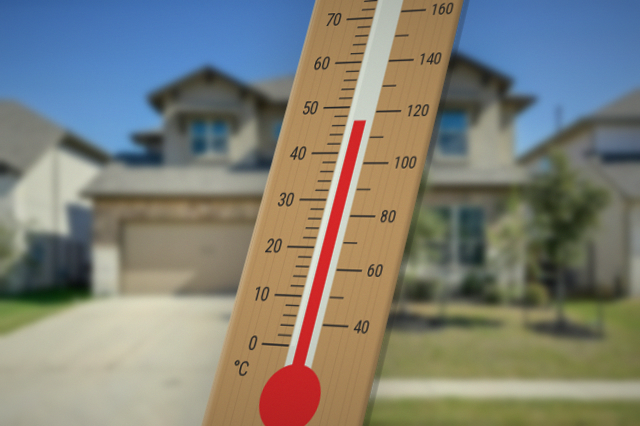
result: 47; °C
